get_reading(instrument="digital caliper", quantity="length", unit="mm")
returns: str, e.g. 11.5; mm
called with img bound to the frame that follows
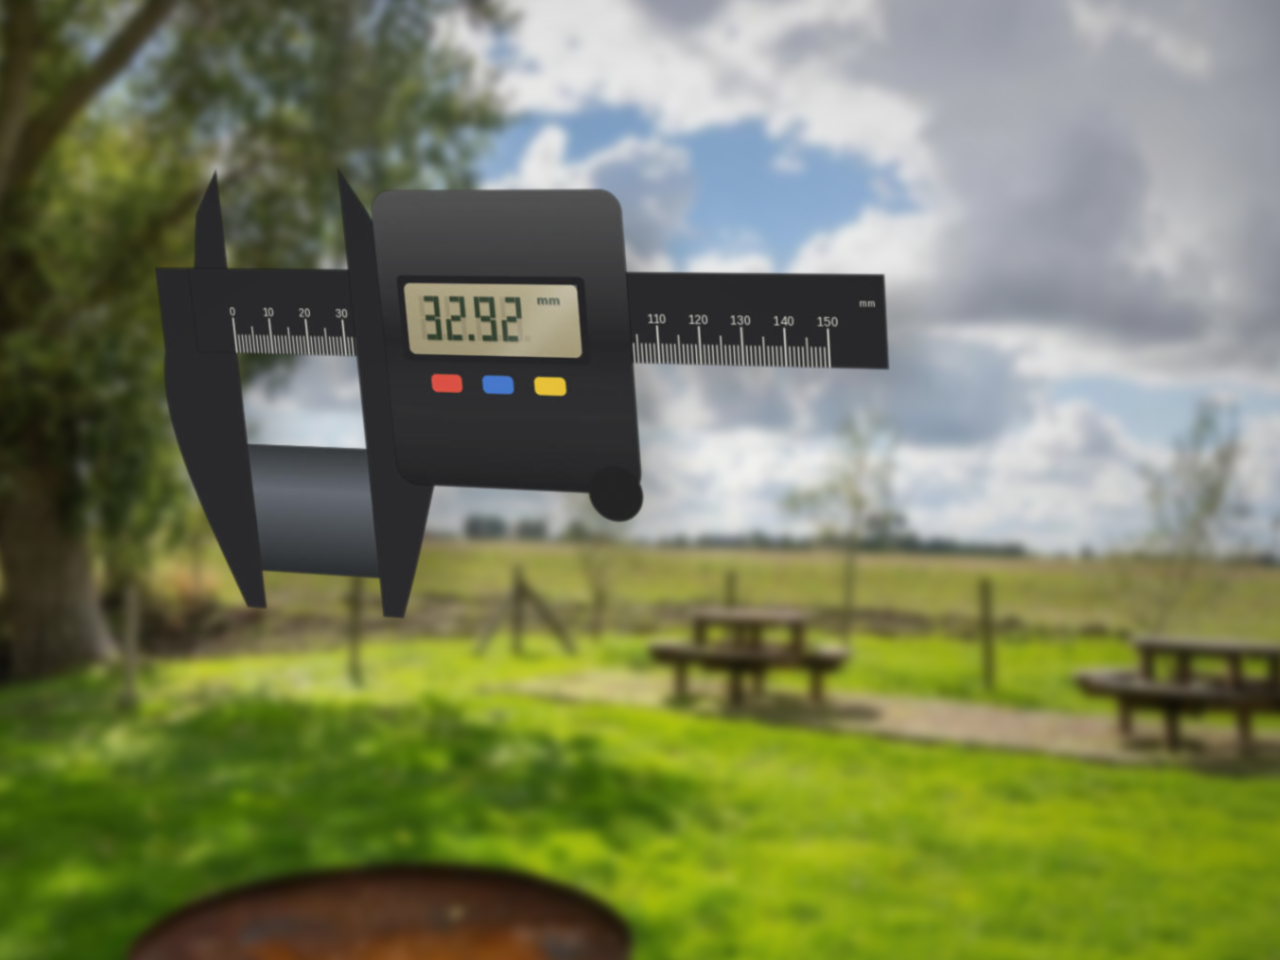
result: 32.92; mm
